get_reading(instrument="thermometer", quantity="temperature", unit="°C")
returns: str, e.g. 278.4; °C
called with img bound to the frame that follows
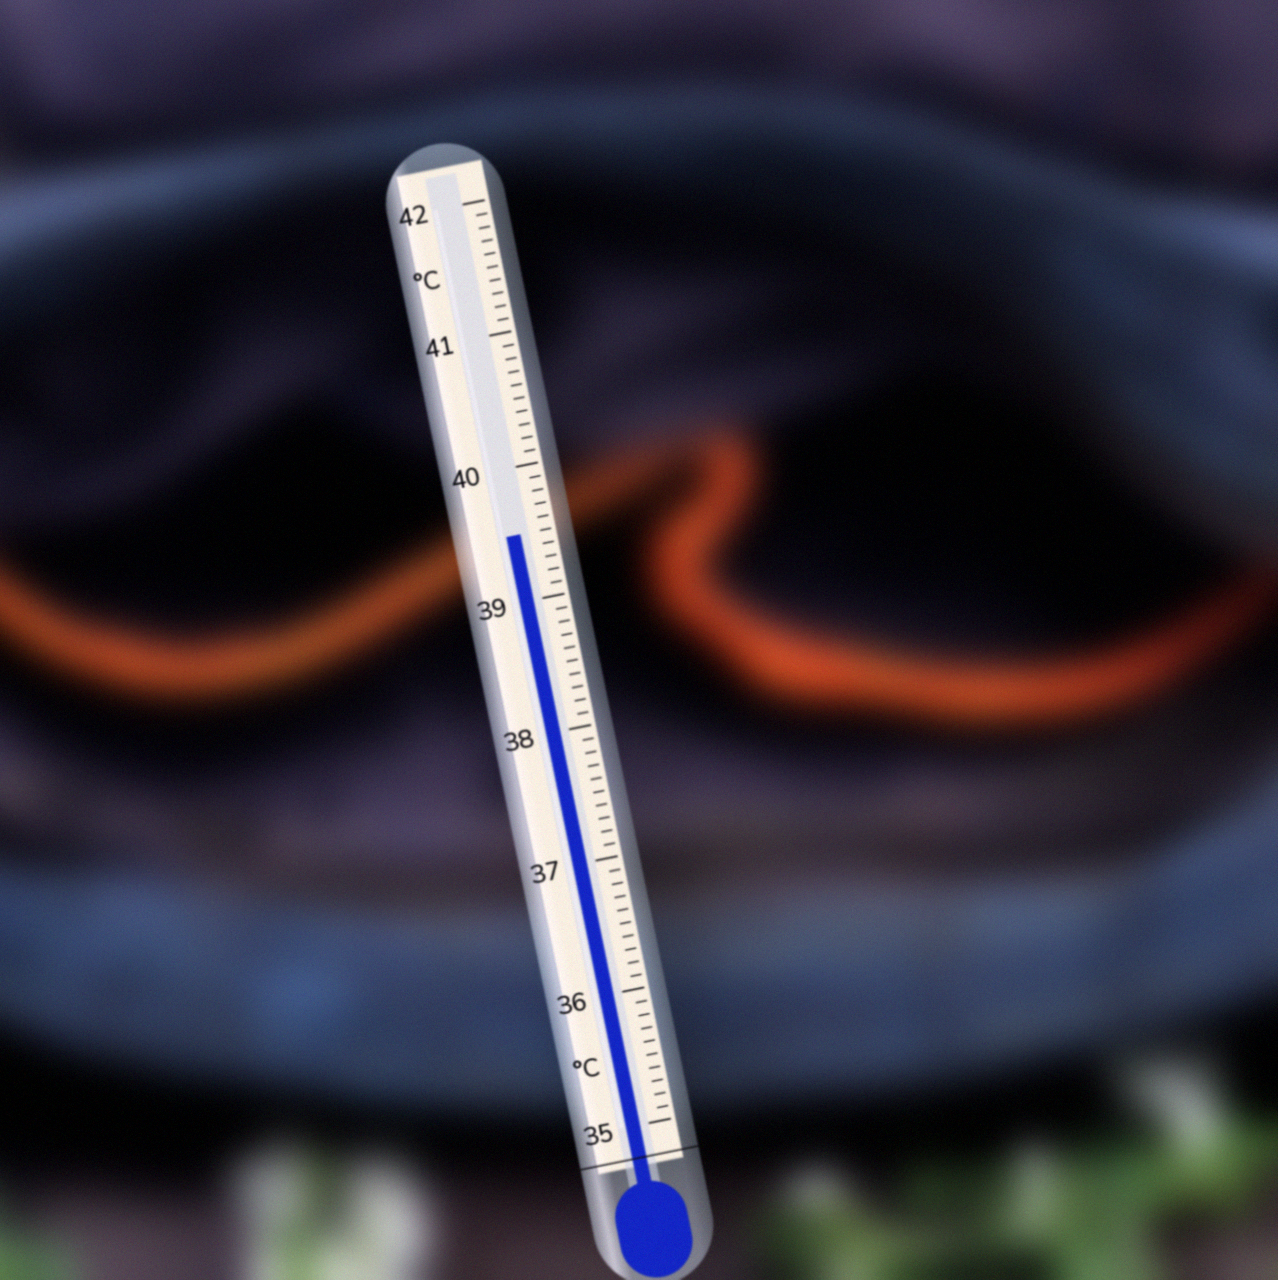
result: 39.5; °C
